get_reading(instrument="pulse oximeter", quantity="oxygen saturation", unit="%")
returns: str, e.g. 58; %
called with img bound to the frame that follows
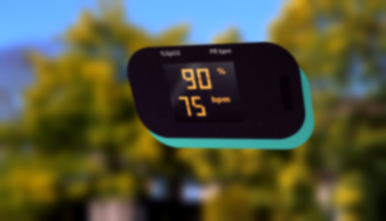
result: 90; %
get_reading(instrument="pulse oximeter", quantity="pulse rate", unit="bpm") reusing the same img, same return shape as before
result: 75; bpm
